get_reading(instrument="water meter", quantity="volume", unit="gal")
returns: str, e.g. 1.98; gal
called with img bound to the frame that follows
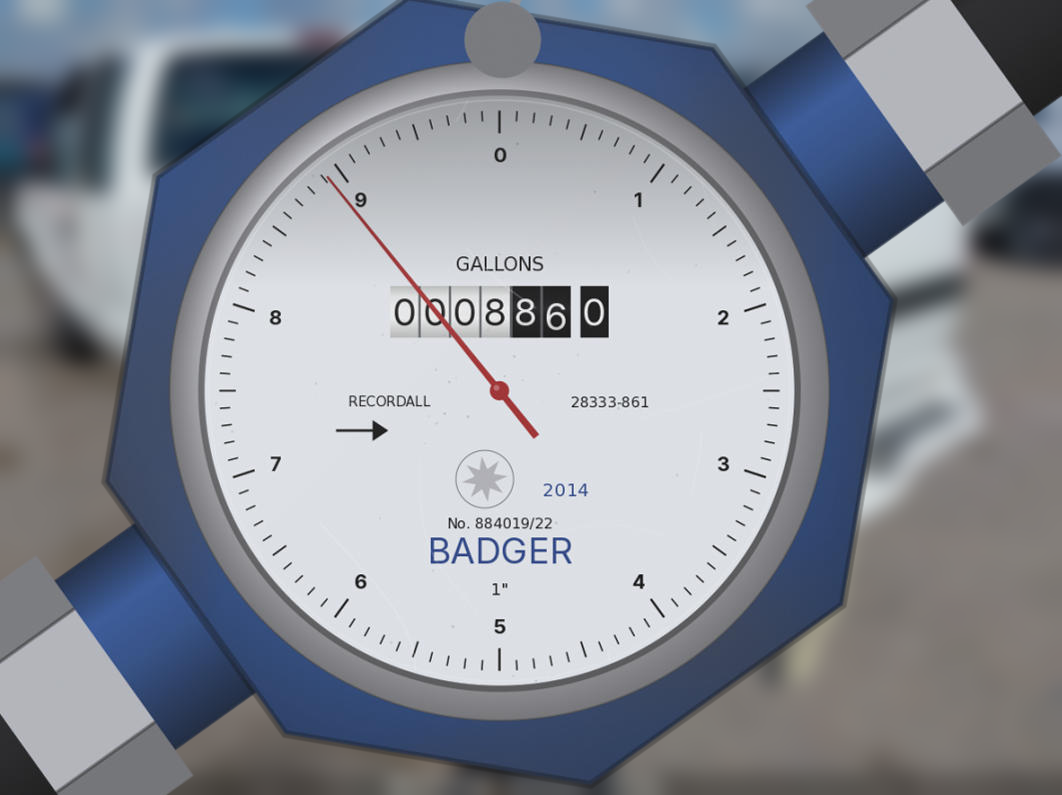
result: 8858.9; gal
